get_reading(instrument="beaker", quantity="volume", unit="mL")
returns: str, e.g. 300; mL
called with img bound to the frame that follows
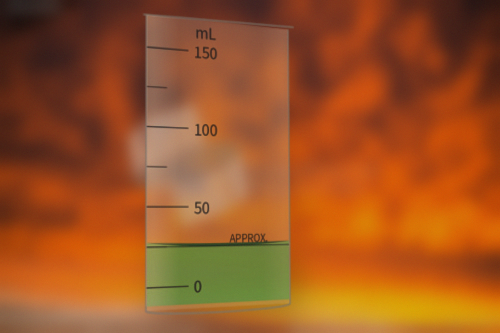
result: 25; mL
